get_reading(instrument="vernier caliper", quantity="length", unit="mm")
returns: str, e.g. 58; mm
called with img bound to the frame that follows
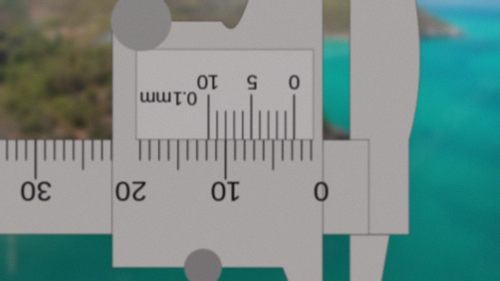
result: 2.8; mm
